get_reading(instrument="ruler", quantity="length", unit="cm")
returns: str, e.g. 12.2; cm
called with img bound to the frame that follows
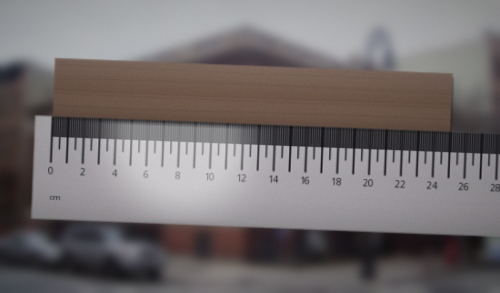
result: 25; cm
